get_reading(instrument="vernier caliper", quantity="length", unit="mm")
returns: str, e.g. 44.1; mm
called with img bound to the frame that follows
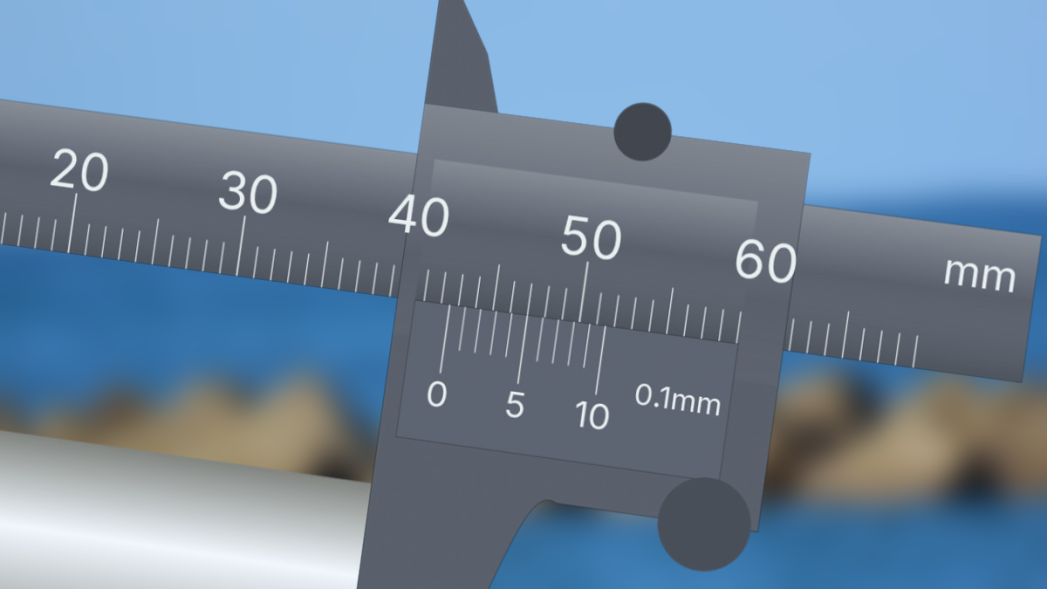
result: 42.5; mm
